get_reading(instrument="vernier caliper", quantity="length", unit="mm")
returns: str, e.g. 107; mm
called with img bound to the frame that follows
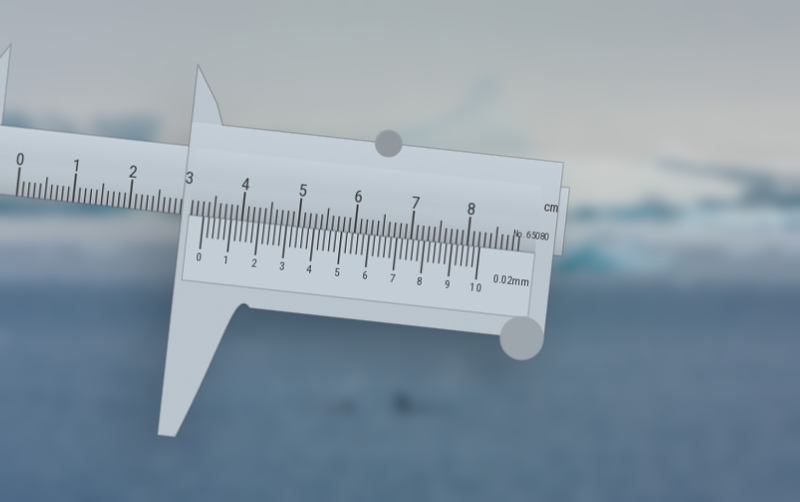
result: 33.2; mm
